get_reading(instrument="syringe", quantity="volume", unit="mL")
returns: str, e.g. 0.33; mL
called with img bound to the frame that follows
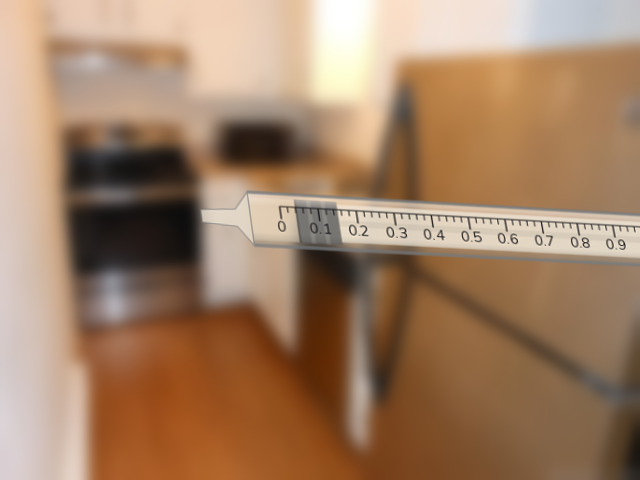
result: 0.04; mL
